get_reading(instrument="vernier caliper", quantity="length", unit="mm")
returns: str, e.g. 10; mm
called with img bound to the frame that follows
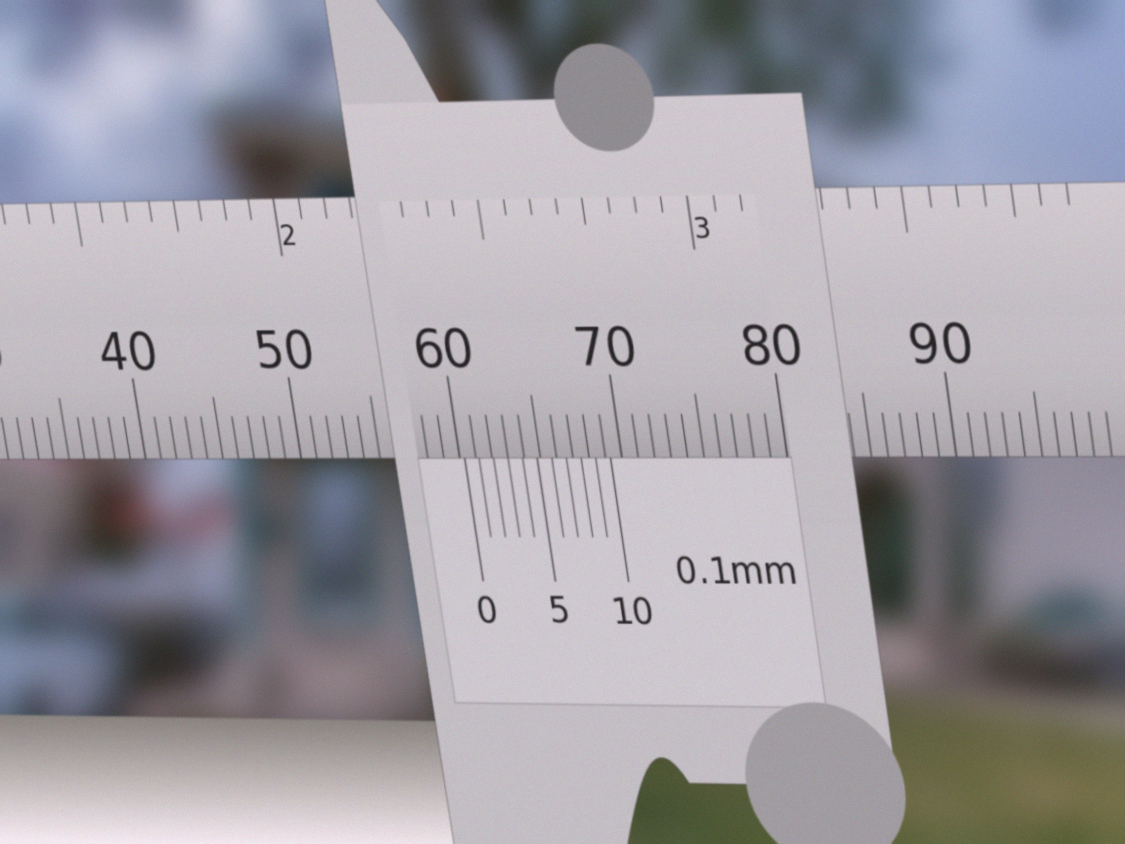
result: 60.3; mm
